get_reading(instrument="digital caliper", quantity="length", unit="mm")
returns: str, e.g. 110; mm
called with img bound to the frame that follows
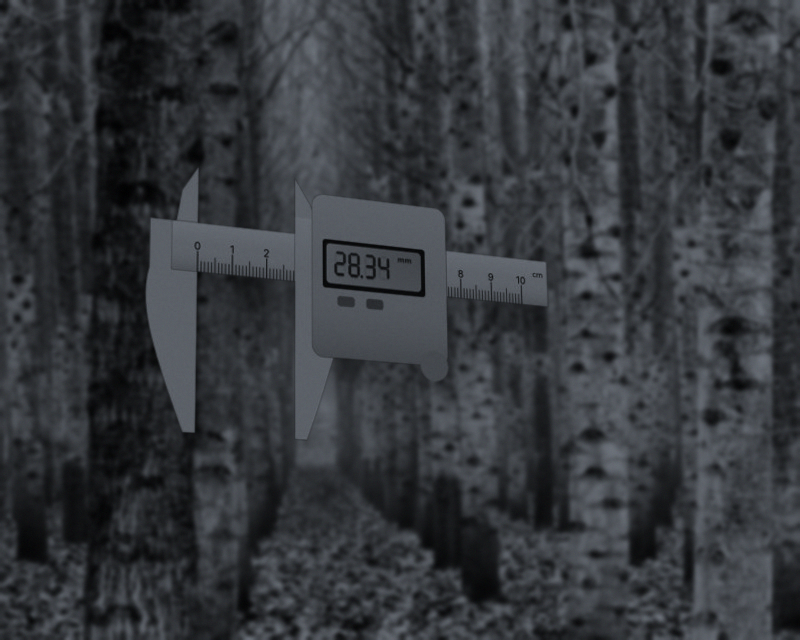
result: 28.34; mm
